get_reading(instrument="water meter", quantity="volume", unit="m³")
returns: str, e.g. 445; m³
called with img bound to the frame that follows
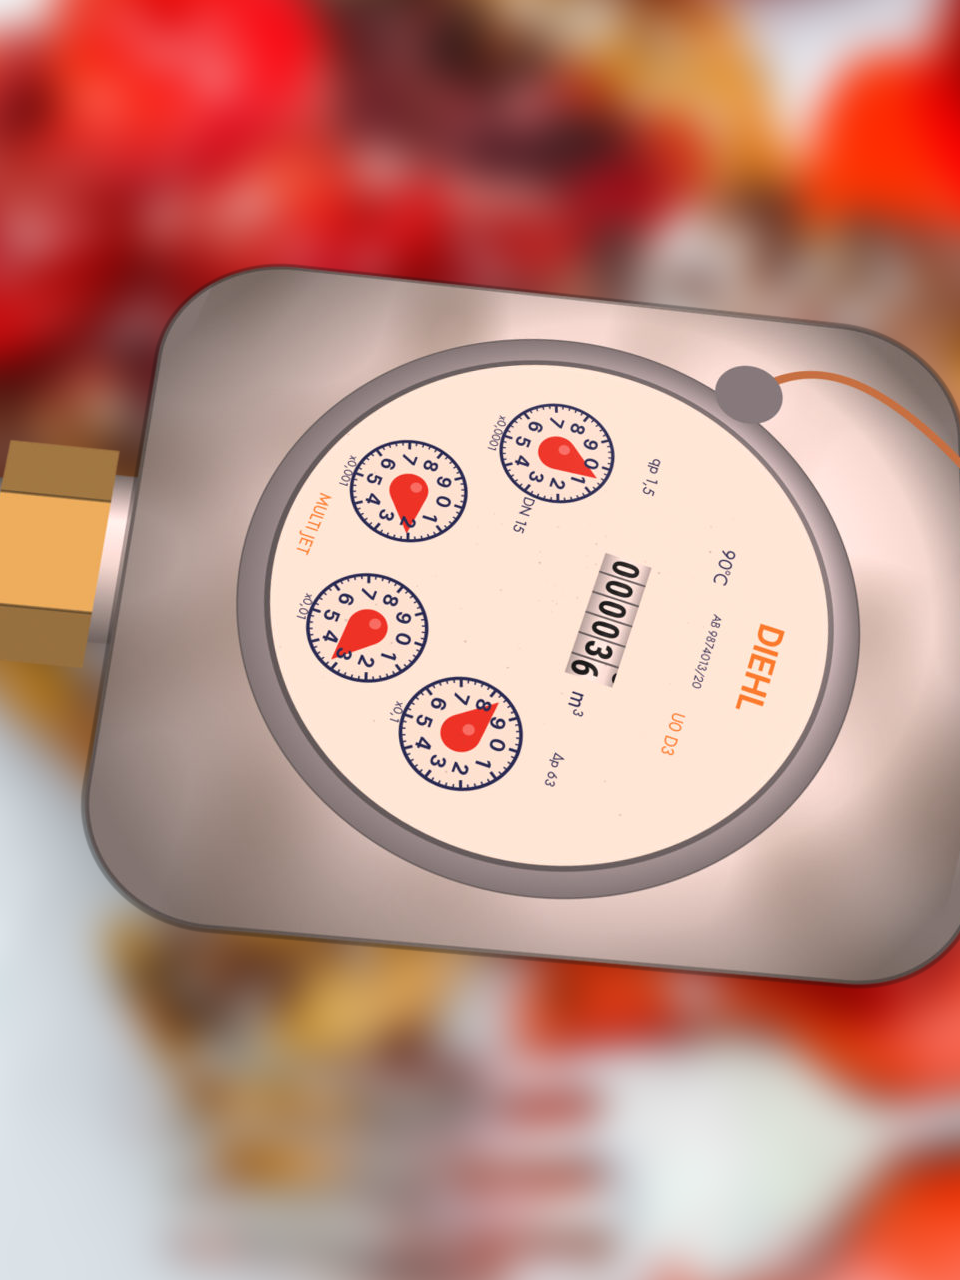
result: 35.8320; m³
